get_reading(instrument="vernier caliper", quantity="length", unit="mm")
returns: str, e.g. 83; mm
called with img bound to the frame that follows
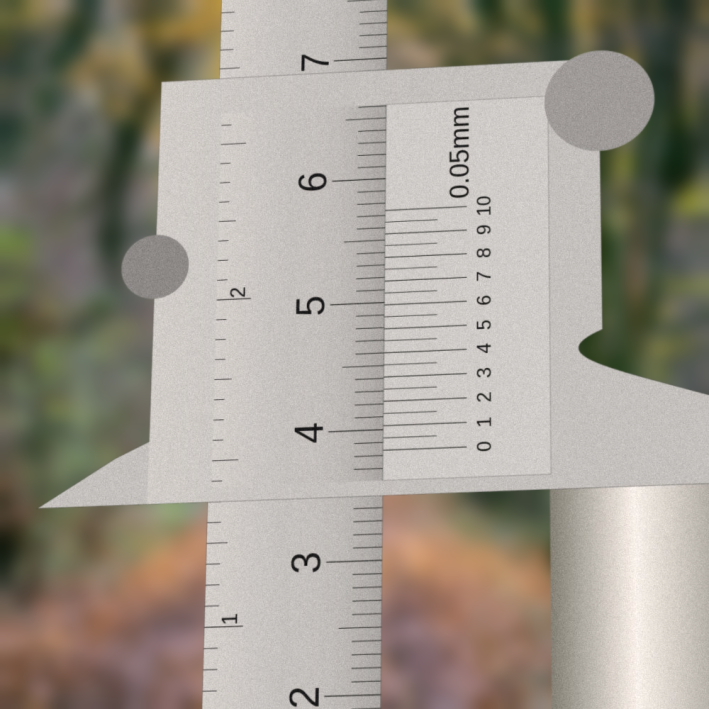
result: 38.4; mm
